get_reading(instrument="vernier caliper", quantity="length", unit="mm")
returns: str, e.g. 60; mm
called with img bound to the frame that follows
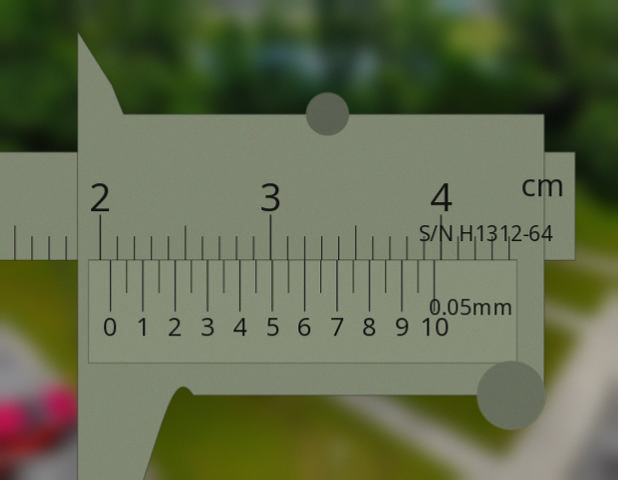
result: 20.6; mm
